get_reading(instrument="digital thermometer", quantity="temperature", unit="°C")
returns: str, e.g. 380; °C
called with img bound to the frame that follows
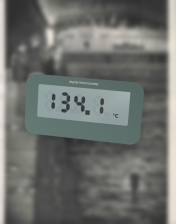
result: 134.1; °C
